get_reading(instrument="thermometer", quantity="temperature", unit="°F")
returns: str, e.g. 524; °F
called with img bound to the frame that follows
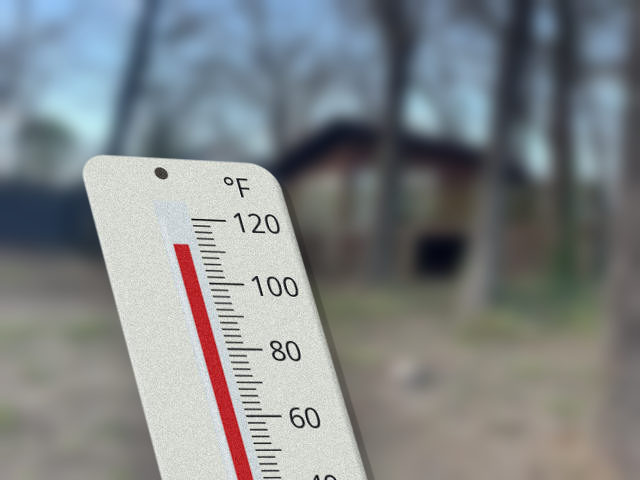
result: 112; °F
